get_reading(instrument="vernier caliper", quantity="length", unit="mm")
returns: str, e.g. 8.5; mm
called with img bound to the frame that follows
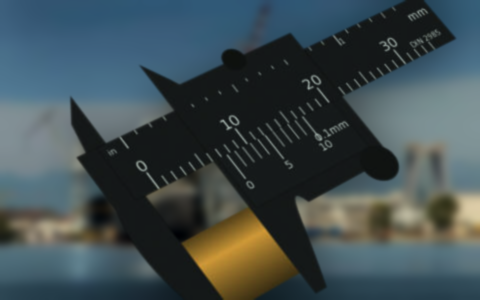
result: 7.6; mm
